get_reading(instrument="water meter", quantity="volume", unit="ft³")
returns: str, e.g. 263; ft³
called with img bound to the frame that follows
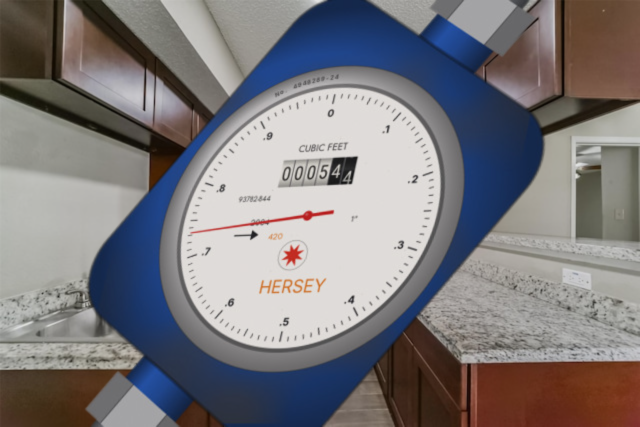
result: 543.73; ft³
